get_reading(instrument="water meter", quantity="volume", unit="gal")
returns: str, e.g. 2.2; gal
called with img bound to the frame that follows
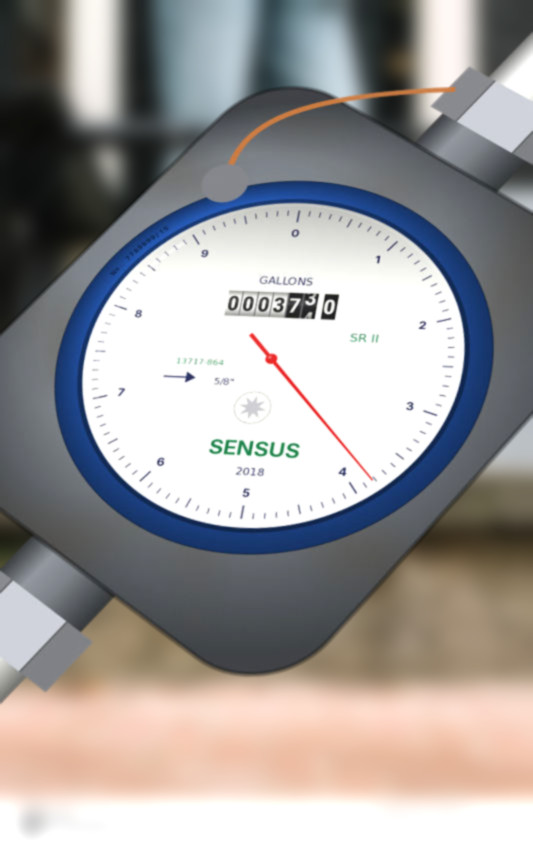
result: 3733.8; gal
